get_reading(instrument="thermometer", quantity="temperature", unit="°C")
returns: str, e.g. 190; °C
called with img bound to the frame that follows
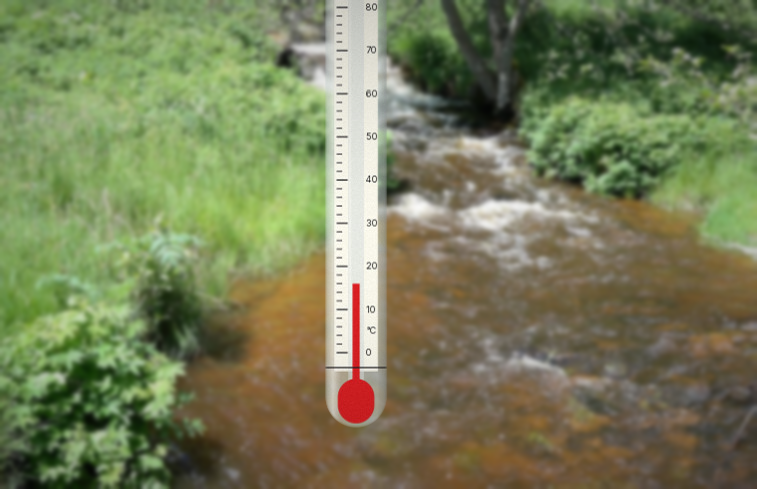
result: 16; °C
